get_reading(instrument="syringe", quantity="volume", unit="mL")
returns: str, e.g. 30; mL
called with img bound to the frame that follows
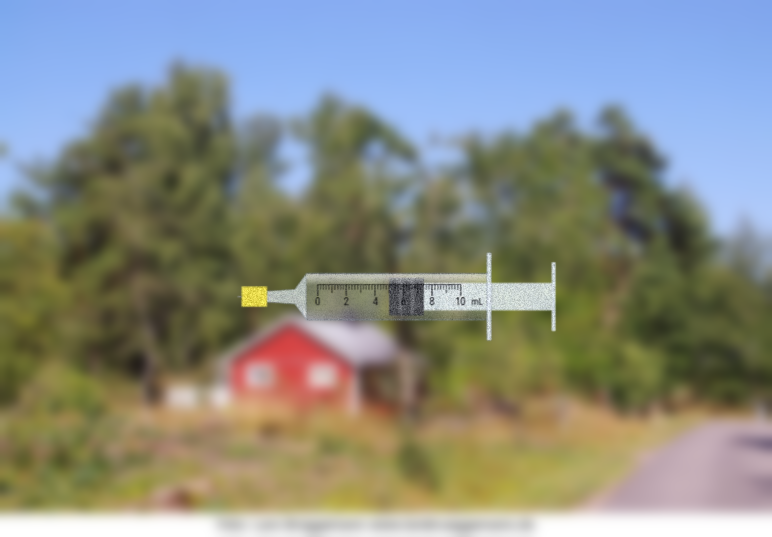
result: 5; mL
